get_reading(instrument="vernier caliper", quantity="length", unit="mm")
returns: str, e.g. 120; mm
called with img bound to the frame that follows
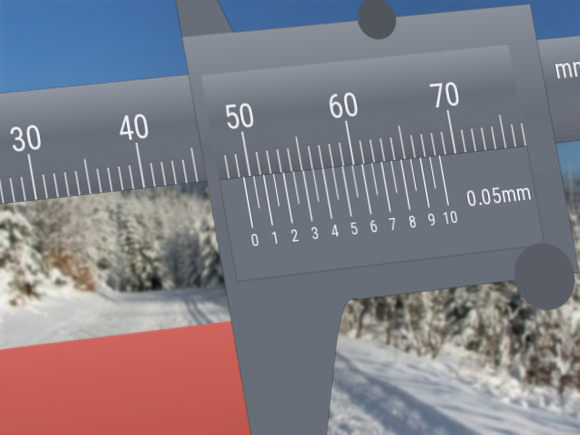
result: 49.4; mm
